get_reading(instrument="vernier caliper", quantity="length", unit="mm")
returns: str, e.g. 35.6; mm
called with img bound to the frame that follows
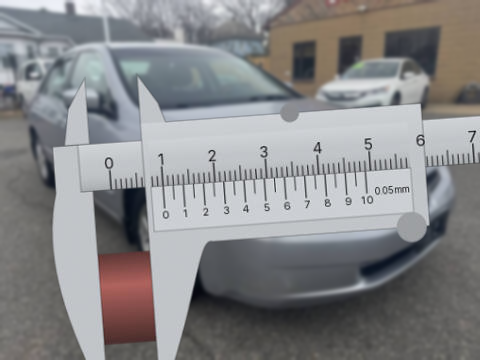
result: 10.0; mm
